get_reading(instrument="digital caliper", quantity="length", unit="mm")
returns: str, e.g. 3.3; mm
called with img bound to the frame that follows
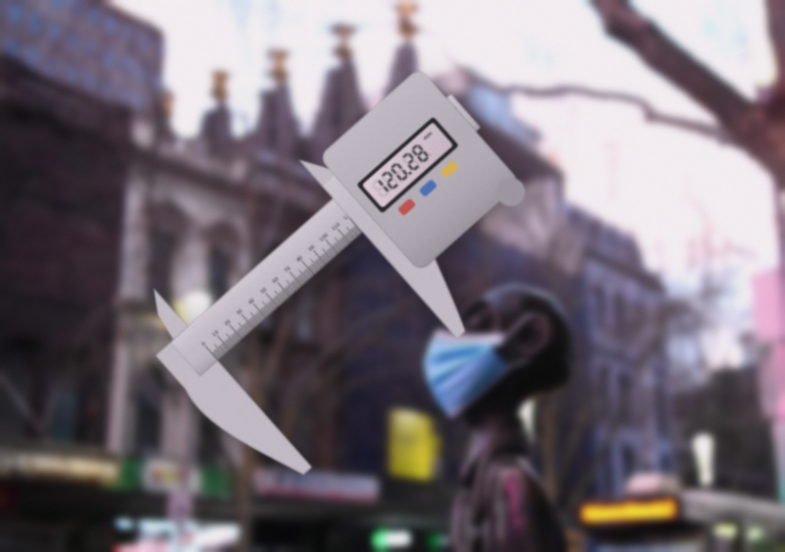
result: 120.28; mm
